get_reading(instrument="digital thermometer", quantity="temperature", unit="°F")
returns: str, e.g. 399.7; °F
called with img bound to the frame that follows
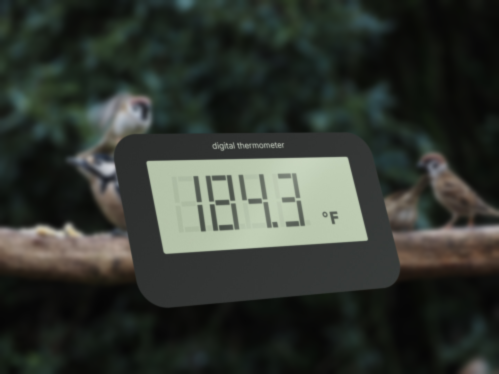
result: 184.3; °F
